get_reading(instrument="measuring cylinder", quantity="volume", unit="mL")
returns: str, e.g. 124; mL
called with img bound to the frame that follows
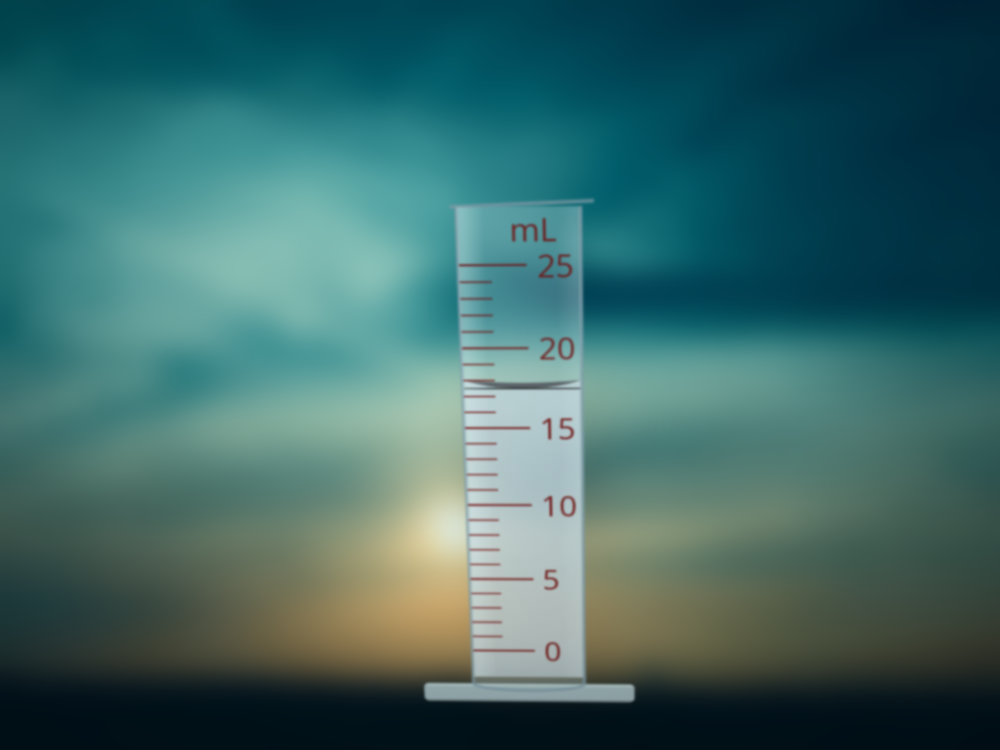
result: 17.5; mL
